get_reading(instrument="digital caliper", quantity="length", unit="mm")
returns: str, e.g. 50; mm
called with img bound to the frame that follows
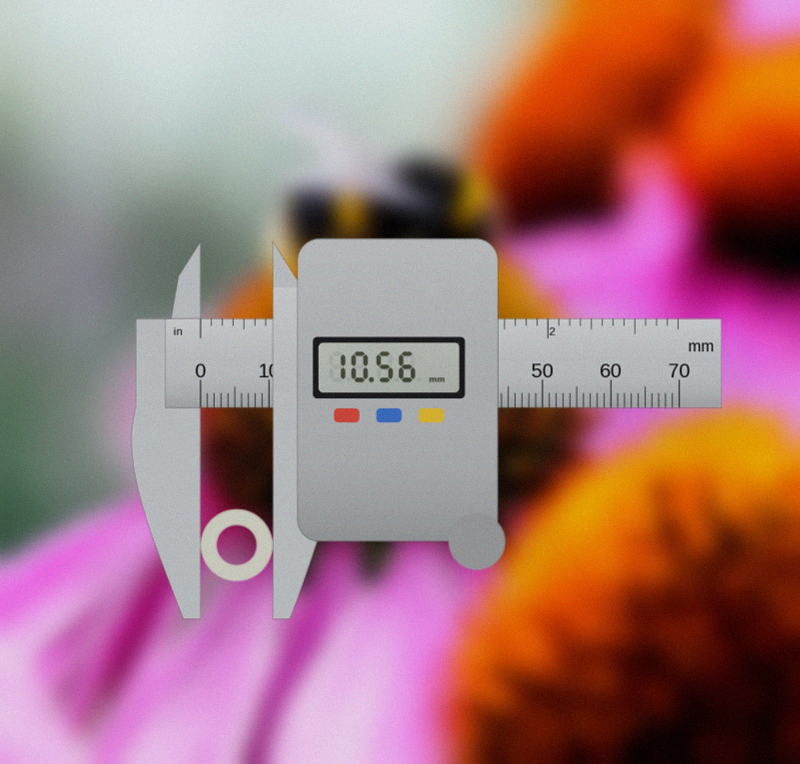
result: 10.56; mm
